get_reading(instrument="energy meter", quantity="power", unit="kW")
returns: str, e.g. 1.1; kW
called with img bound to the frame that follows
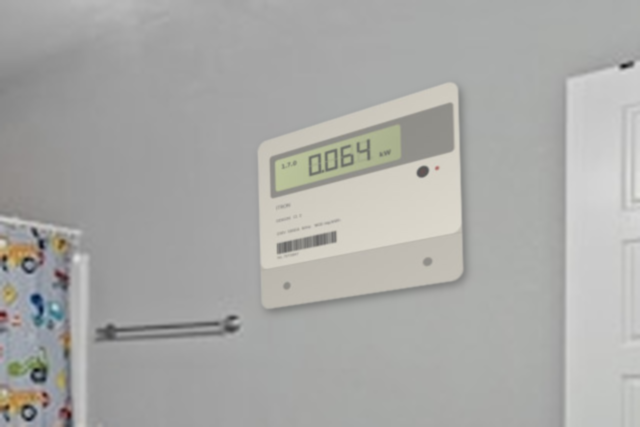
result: 0.064; kW
